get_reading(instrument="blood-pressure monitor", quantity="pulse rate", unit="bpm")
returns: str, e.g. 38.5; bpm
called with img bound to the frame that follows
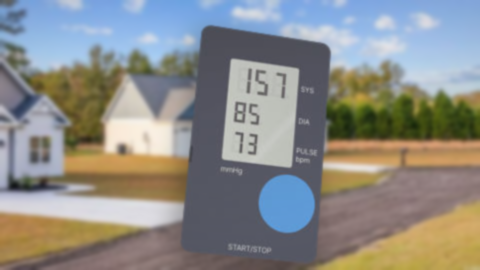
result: 73; bpm
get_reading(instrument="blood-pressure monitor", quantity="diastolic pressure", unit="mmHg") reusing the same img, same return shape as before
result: 85; mmHg
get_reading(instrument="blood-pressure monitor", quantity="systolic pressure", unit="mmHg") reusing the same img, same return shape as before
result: 157; mmHg
